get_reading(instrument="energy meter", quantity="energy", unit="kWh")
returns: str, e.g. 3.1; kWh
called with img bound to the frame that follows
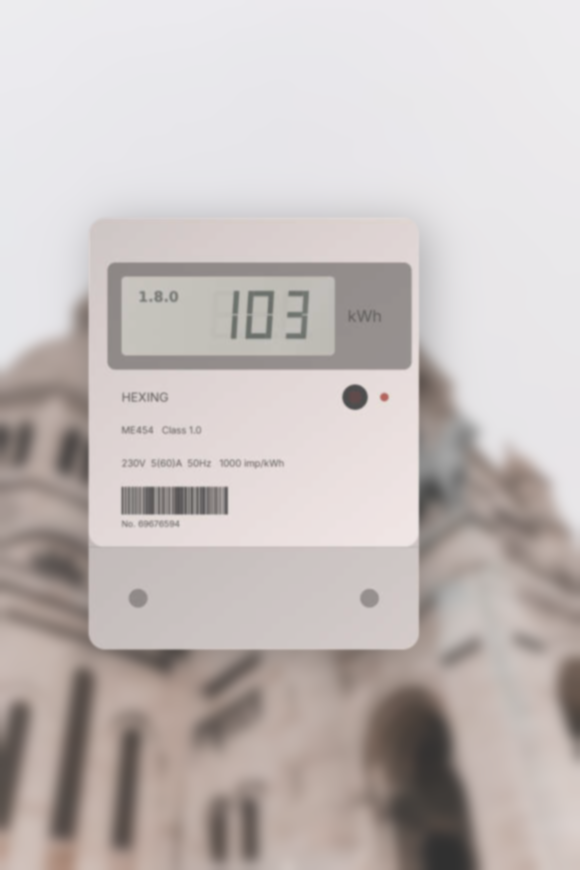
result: 103; kWh
